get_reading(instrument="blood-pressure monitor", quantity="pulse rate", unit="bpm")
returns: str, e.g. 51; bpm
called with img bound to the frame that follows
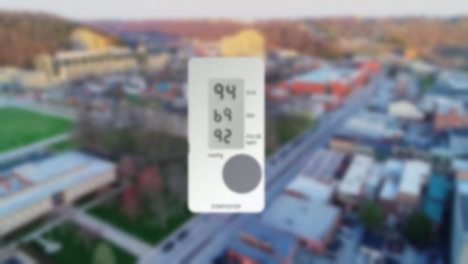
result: 92; bpm
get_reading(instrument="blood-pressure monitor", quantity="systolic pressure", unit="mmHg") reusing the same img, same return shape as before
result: 94; mmHg
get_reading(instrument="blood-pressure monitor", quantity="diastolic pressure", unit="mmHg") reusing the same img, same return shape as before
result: 69; mmHg
